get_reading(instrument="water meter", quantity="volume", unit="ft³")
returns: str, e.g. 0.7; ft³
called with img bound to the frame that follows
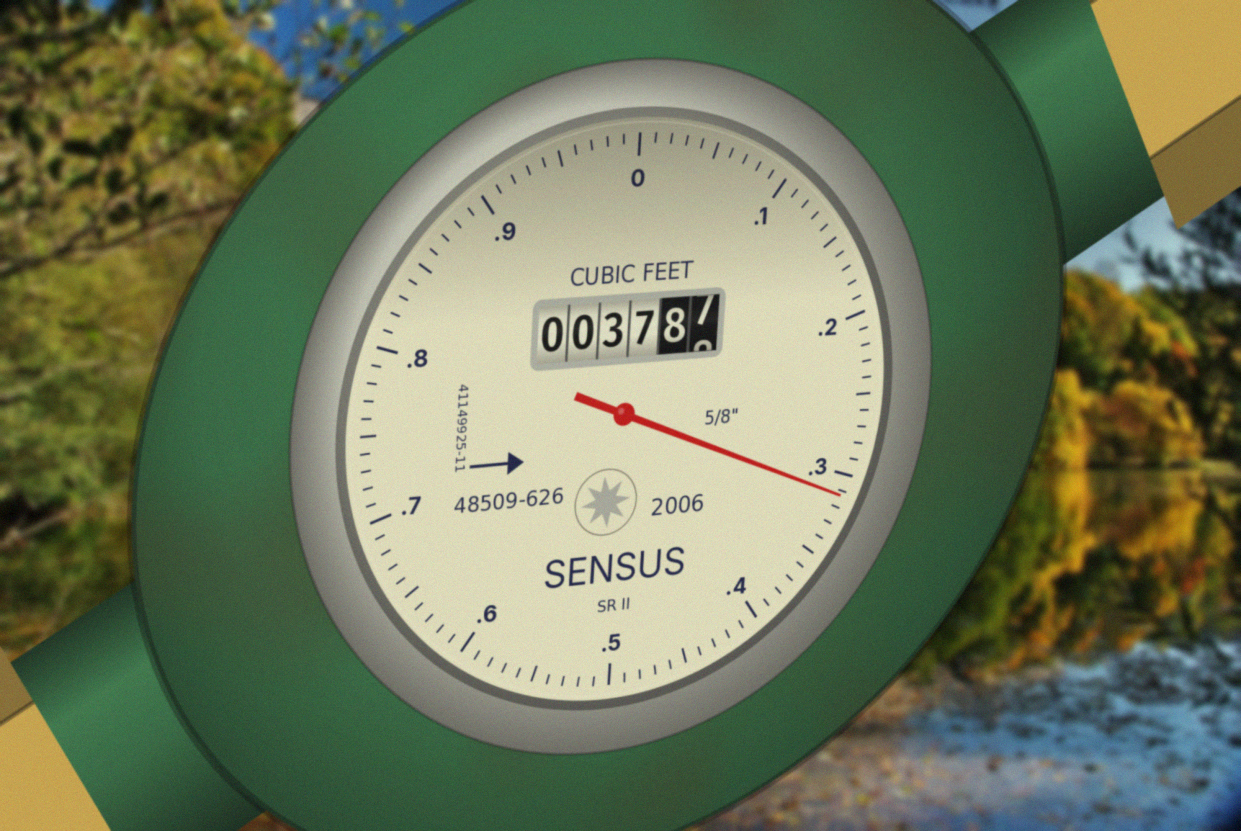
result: 3787.31; ft³
